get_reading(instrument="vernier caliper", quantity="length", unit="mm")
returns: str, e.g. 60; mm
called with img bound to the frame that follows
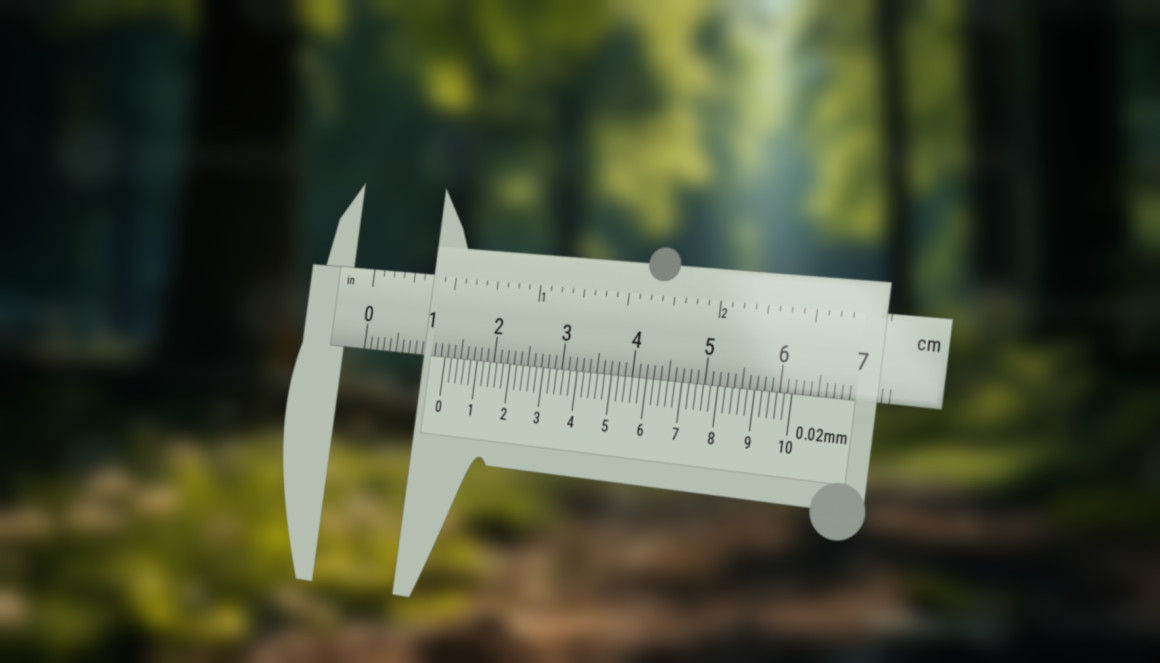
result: 12.6; mm
